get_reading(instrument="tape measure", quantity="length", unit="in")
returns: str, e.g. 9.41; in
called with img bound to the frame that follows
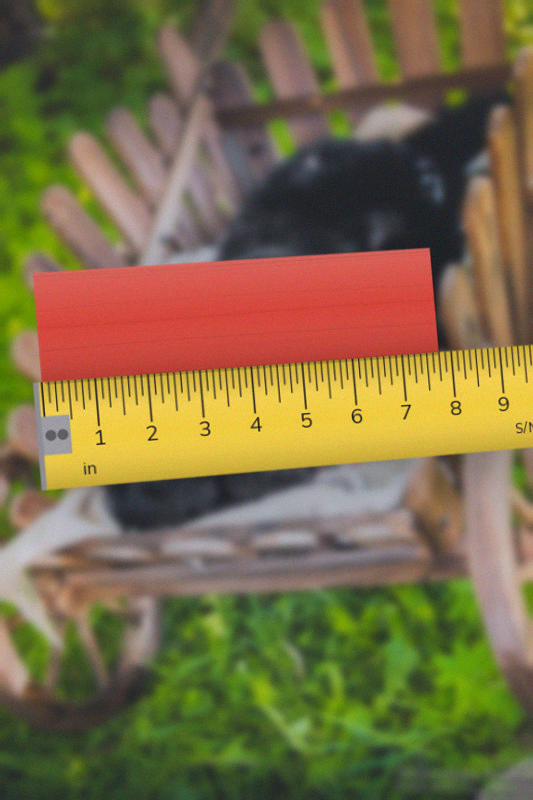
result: 7.75; in
